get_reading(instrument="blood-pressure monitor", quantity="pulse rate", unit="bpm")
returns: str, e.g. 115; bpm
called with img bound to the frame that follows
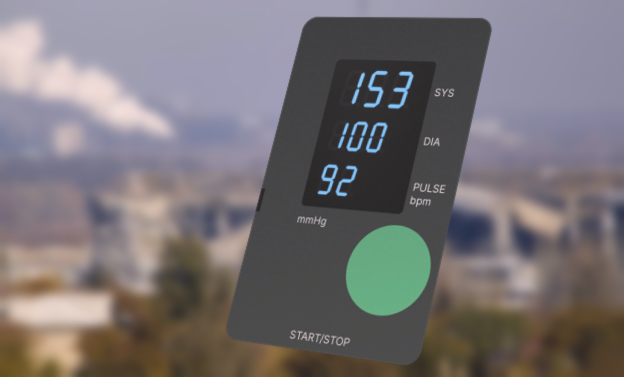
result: 92; bpm
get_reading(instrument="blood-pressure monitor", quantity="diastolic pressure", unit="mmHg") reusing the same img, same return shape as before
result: 100; mmHg
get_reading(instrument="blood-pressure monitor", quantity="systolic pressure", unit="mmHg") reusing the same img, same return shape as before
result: 153; mmHg
